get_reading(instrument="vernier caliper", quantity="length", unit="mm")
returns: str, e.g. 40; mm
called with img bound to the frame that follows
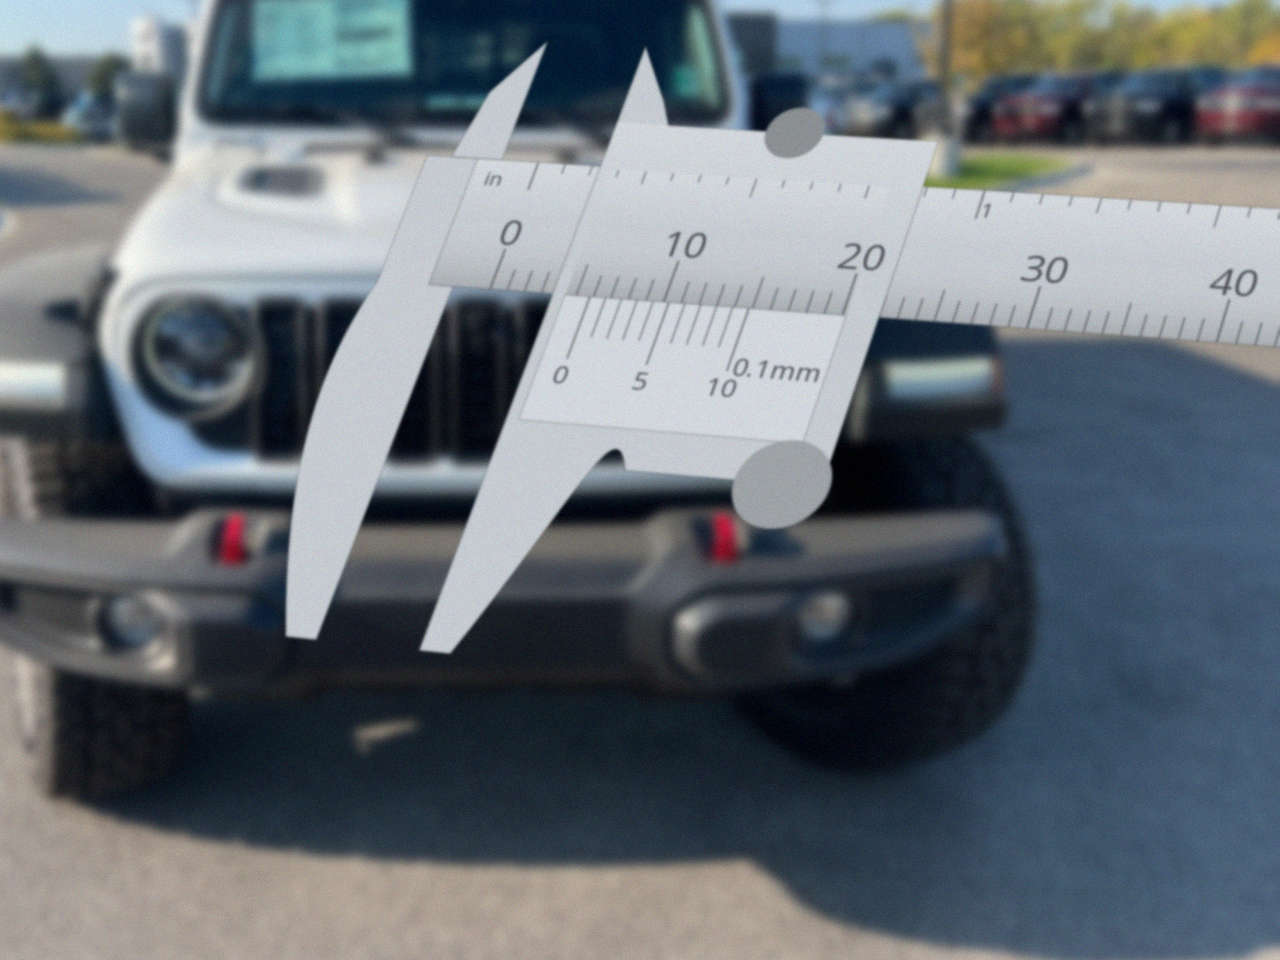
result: 5.8; mm
